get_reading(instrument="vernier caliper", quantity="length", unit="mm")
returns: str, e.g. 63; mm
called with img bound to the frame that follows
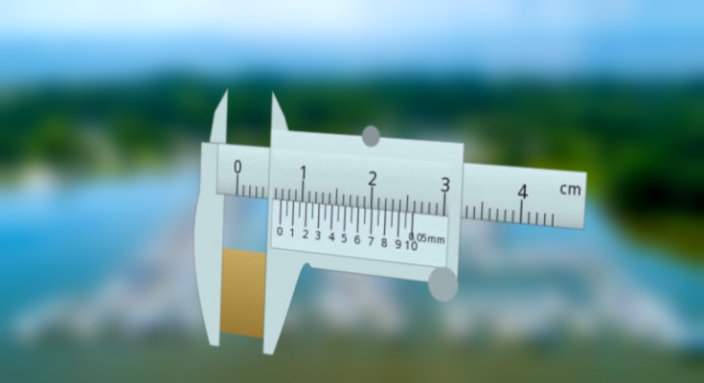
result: 6.8; mm
